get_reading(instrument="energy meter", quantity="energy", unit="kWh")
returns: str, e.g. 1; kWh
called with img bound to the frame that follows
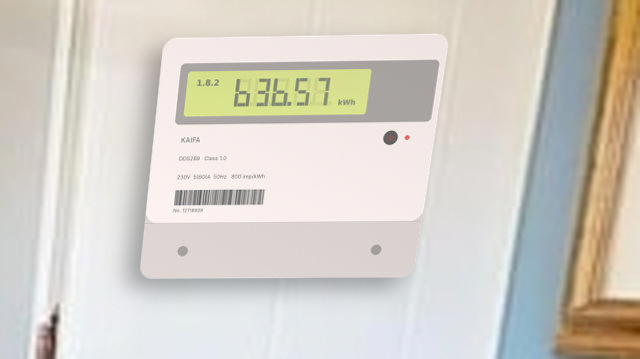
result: 636.57; kWh
